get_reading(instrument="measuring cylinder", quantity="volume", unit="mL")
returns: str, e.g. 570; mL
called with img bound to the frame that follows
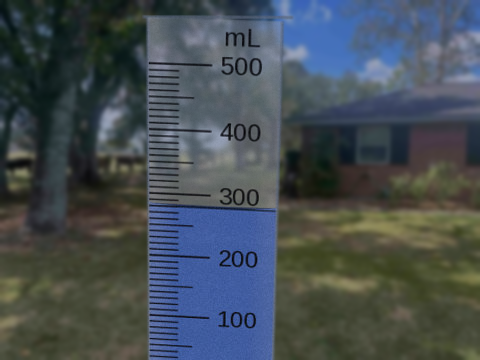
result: 280; mL
